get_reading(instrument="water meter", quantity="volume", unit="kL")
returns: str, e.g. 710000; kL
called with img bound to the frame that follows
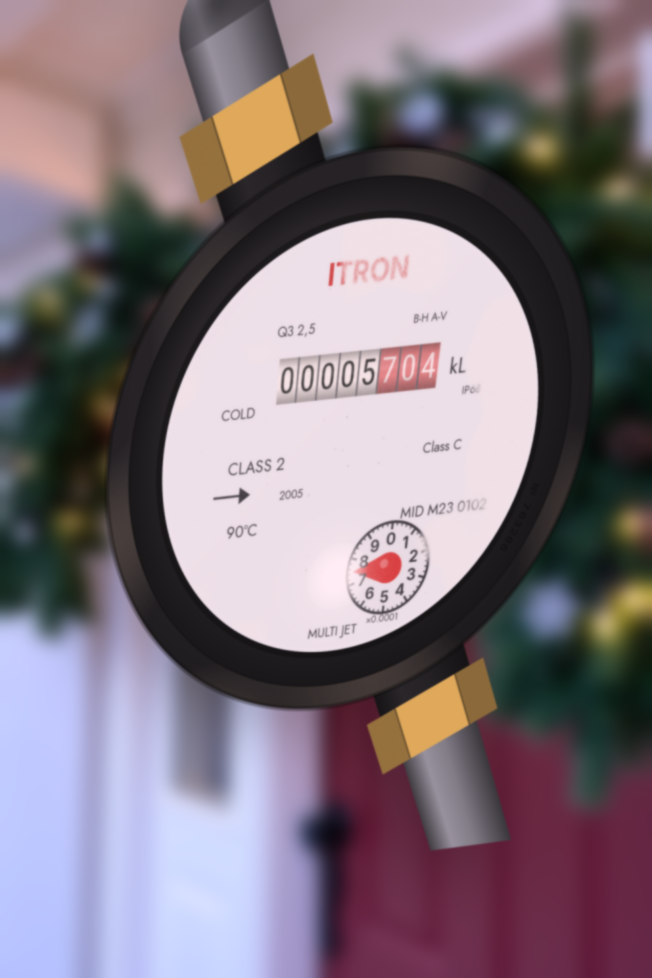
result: 5.7047; kL
